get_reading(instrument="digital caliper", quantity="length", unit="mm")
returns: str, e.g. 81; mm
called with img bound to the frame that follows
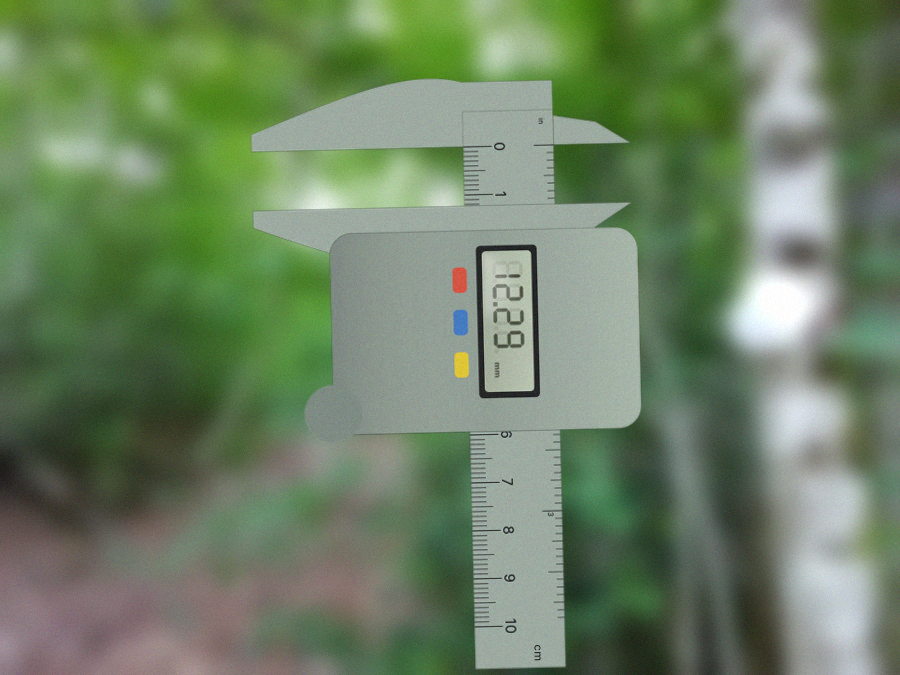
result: 12.29; mm
